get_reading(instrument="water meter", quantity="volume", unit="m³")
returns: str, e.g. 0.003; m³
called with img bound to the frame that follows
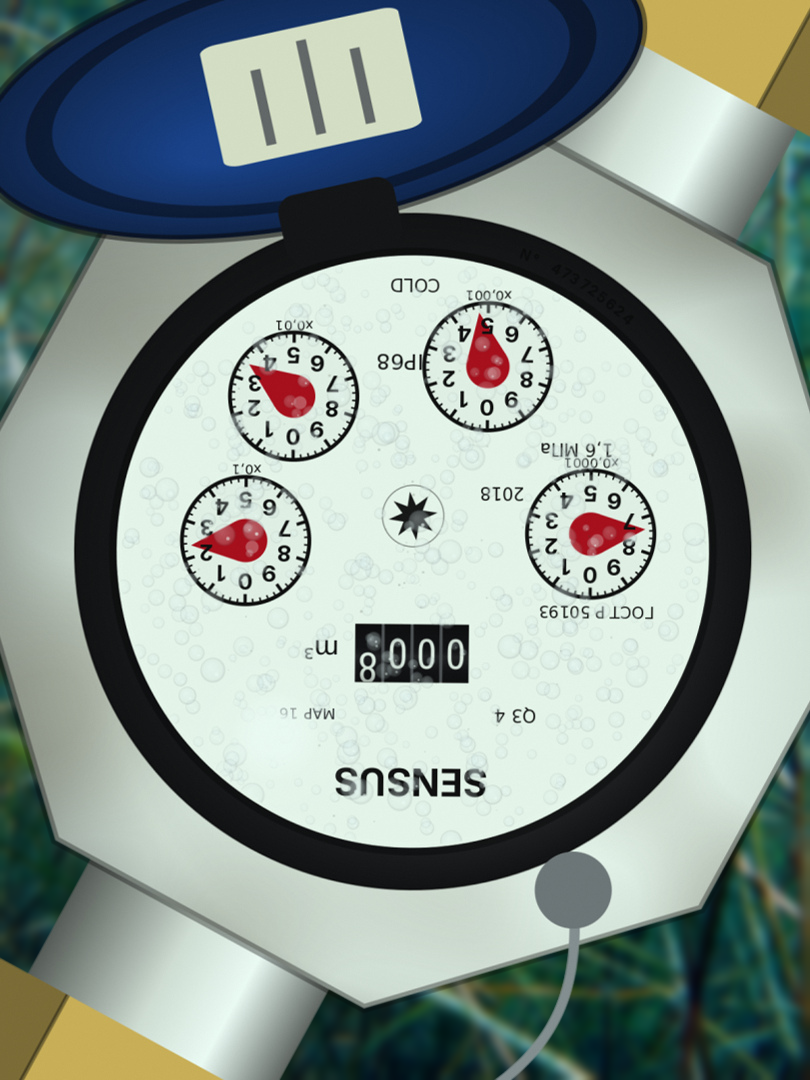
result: 8.2347; m³
